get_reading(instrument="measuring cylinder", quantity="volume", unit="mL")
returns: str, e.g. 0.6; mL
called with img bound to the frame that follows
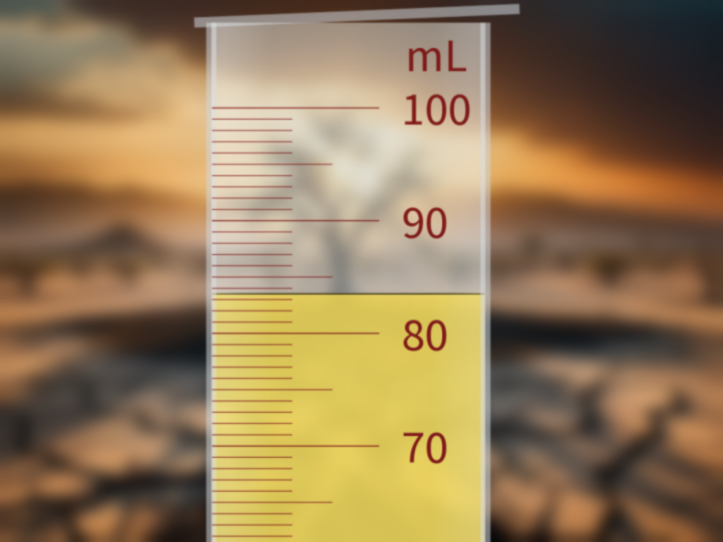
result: 83.5; mL
